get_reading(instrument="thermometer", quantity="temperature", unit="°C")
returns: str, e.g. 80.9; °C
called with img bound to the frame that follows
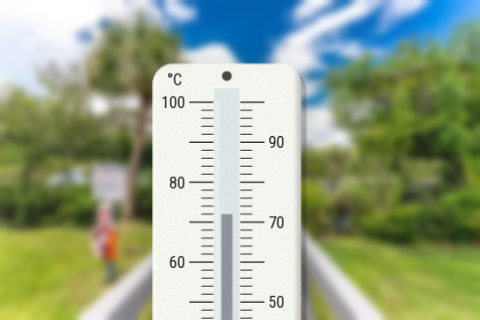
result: 72; °C
